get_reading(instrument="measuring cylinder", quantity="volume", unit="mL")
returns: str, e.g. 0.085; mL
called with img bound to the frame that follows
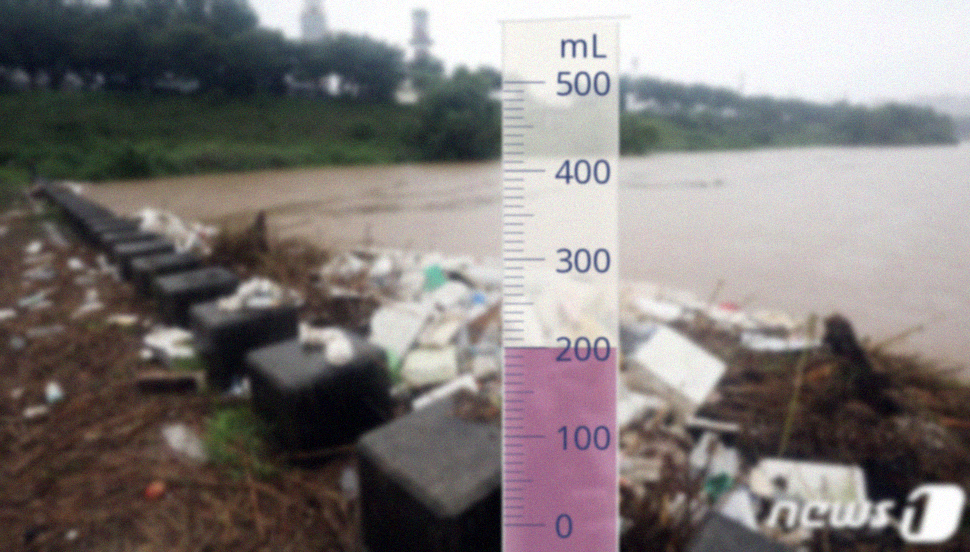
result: 200; mL
